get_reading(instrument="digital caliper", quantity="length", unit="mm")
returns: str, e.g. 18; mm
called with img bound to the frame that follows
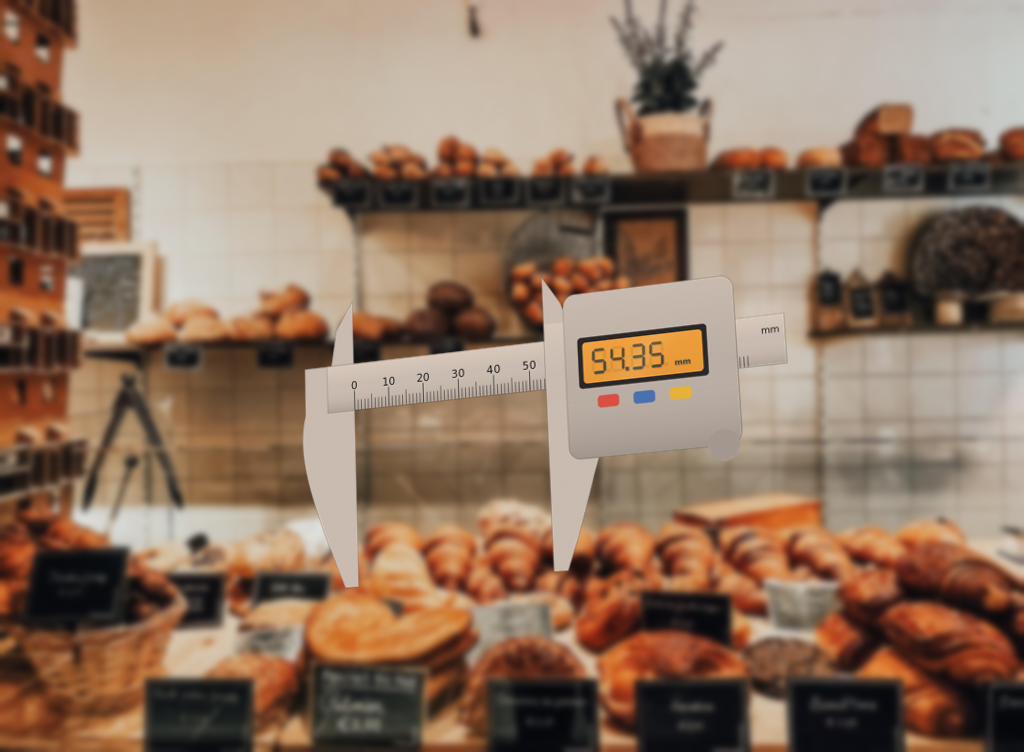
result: 54.35; mm
